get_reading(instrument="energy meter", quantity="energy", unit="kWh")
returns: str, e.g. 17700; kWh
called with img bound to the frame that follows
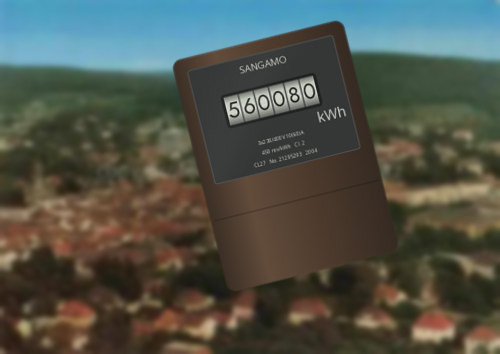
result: 560080; kWh
